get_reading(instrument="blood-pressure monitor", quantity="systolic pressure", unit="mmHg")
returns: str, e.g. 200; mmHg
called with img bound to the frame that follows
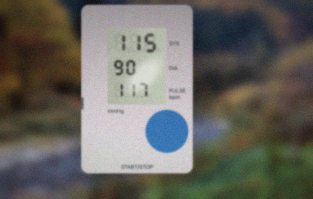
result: 115; mmHg
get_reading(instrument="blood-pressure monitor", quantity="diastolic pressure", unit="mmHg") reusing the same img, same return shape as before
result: 90; mmHg
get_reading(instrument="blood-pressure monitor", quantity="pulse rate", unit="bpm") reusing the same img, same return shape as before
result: 117; bpm
